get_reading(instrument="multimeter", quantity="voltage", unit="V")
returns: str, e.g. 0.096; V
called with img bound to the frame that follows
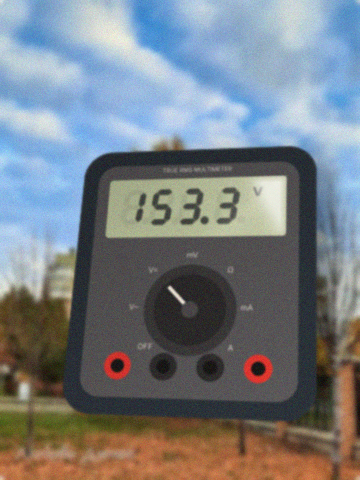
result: 153.3; V
